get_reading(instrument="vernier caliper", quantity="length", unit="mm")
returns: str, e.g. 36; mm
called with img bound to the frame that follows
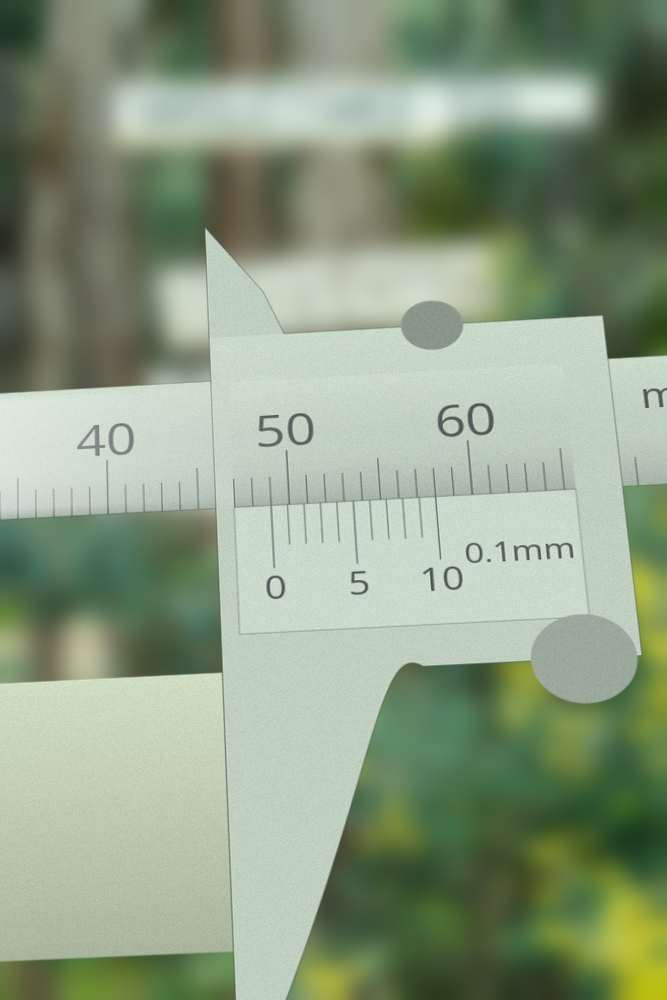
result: 49.0; mm
